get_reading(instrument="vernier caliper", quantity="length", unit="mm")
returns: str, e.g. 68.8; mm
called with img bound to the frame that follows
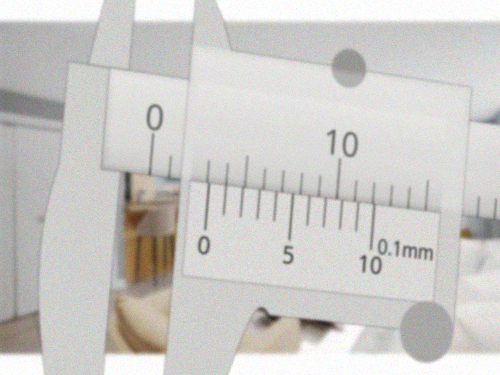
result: 3.1; mm
